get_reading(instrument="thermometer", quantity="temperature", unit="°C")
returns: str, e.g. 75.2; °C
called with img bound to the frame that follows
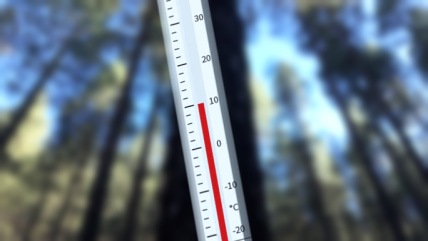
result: 10; °C
